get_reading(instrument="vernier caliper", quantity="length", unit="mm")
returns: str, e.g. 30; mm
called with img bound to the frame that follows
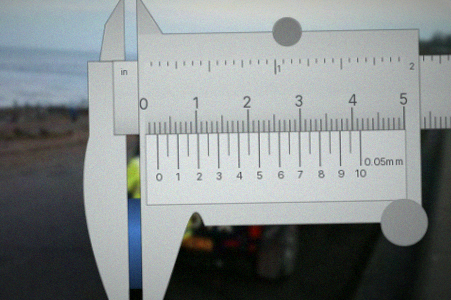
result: 2.5; mm
